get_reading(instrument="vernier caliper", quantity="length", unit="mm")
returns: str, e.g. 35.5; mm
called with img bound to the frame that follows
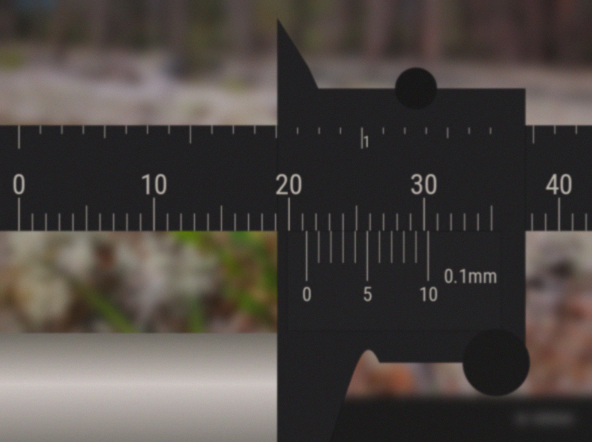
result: 21.3; mm
